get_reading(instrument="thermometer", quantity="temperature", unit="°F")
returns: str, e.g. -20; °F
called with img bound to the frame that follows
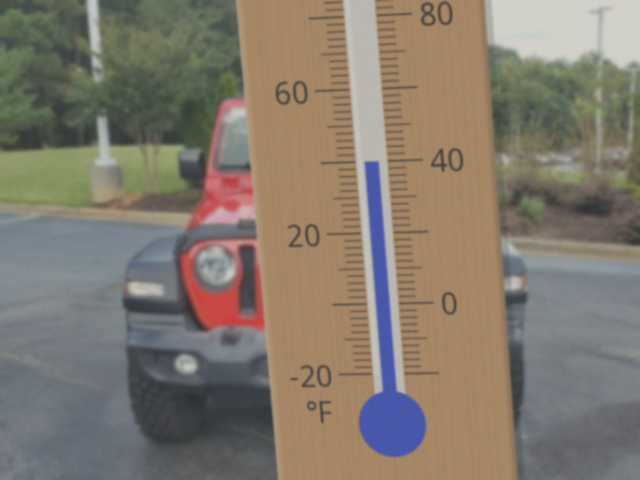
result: 40; °F
